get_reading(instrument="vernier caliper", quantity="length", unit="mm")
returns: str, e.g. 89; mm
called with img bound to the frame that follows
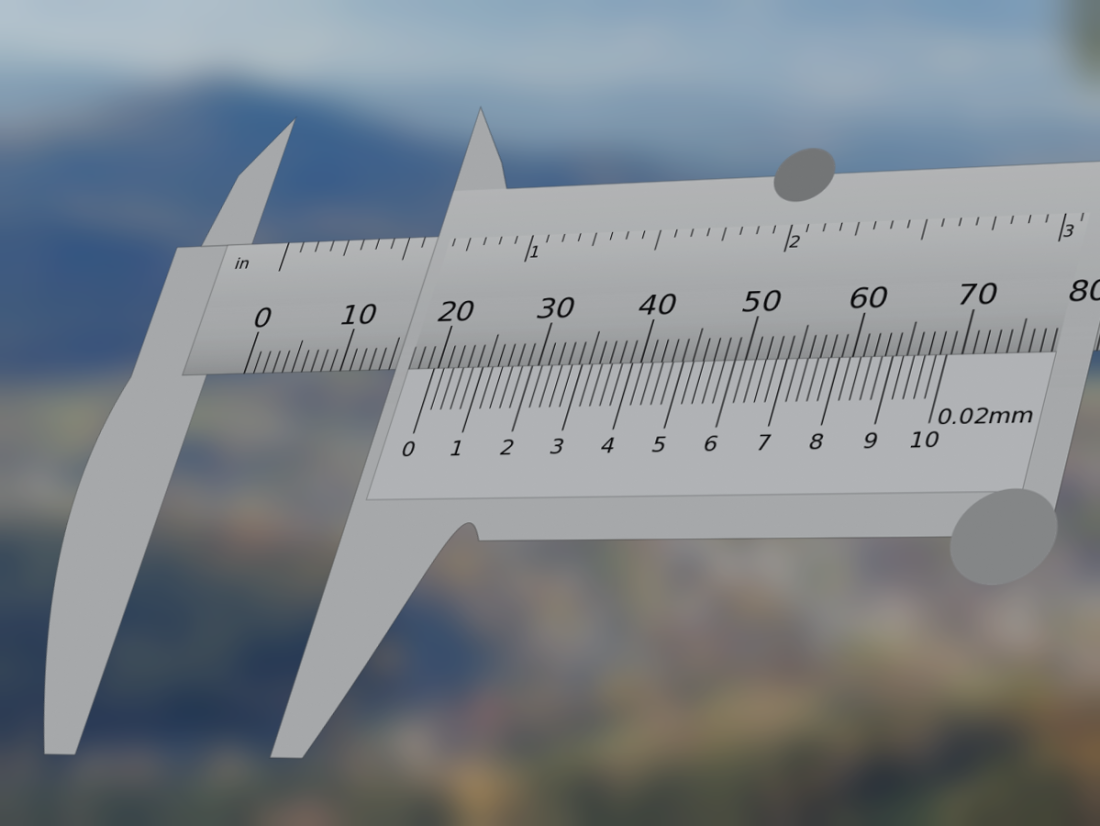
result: 19.6; mm
